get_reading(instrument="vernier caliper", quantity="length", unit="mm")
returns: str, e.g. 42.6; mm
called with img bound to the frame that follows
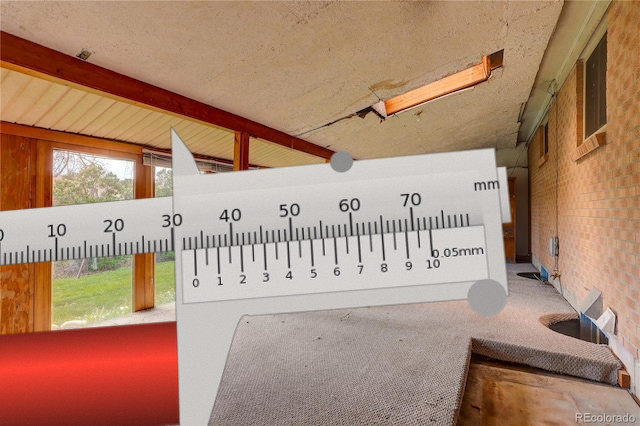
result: 33.8; mm
